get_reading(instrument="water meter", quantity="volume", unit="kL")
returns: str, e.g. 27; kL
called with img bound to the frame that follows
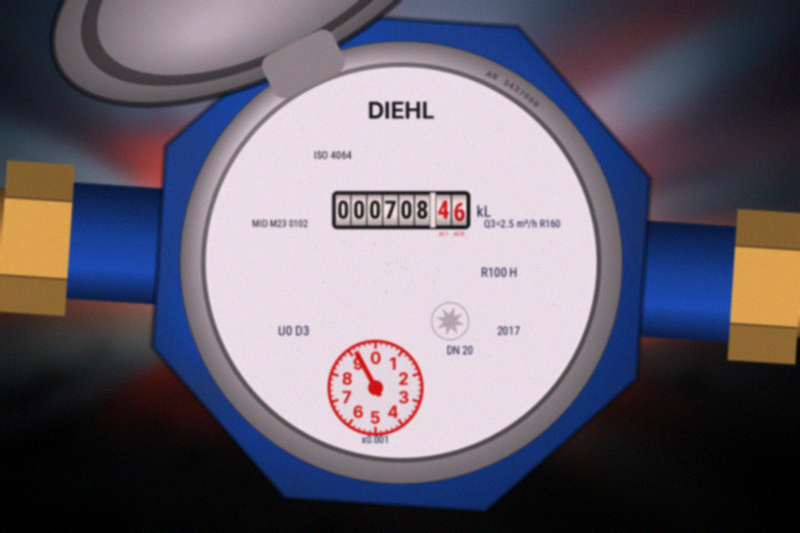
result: 708.459; kL
